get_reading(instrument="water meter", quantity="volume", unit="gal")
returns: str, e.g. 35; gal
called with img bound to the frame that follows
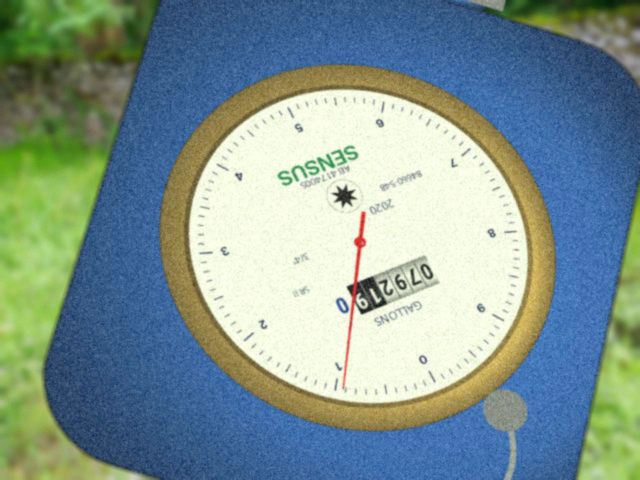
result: 792190.9; gal
